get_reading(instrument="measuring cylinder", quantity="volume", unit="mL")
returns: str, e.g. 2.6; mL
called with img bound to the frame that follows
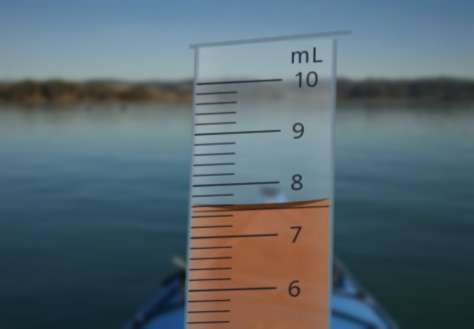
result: 7.5; mL
